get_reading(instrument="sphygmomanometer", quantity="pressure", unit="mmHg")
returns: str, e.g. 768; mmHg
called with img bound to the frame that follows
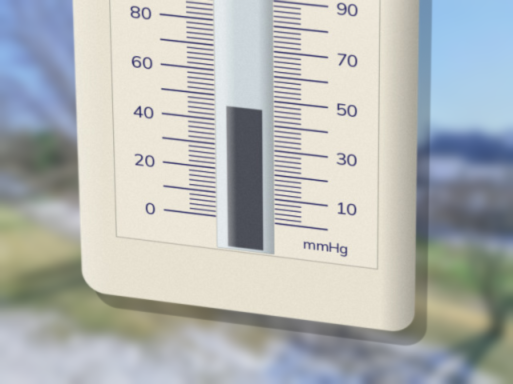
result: 46; mmHg
